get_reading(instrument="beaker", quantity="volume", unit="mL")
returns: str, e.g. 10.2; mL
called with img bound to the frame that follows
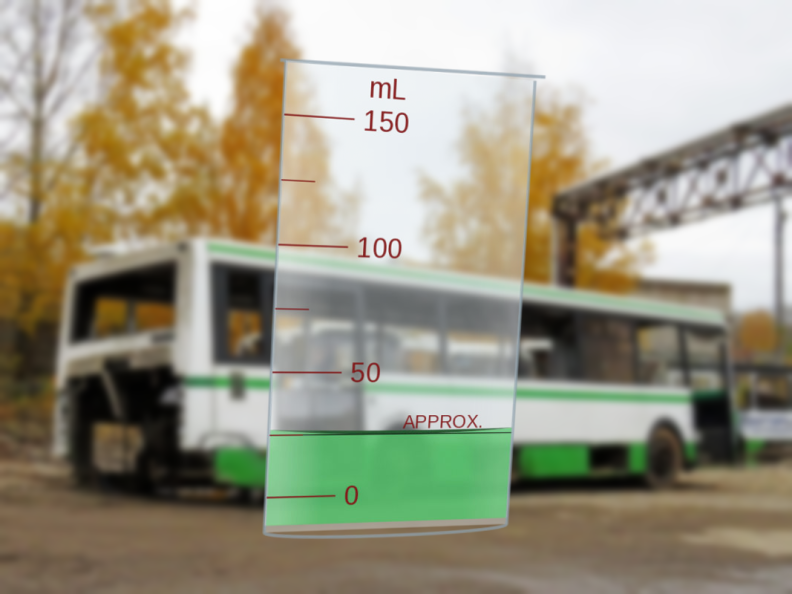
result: 25; mL
